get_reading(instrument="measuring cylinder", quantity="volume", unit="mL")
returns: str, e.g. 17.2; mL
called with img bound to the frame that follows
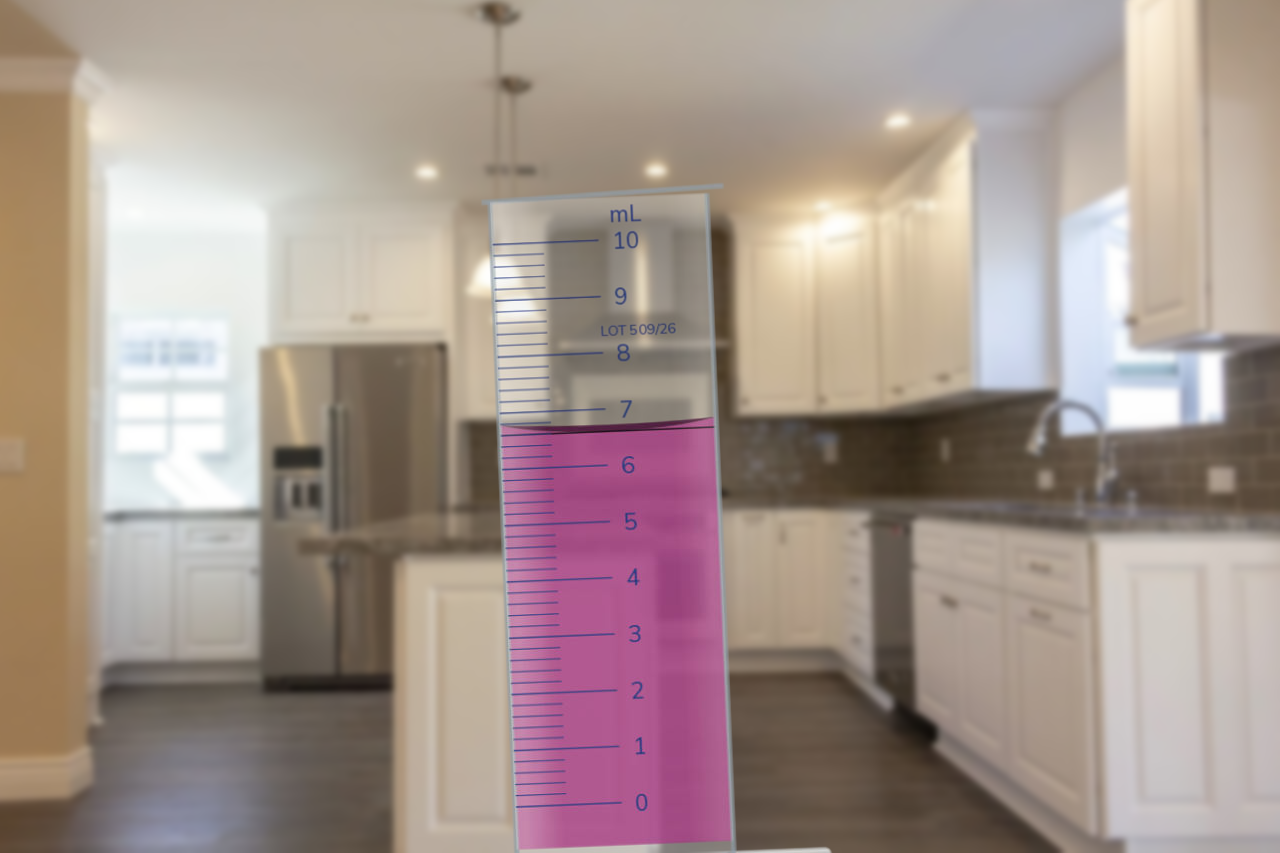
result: 6.6; mL
